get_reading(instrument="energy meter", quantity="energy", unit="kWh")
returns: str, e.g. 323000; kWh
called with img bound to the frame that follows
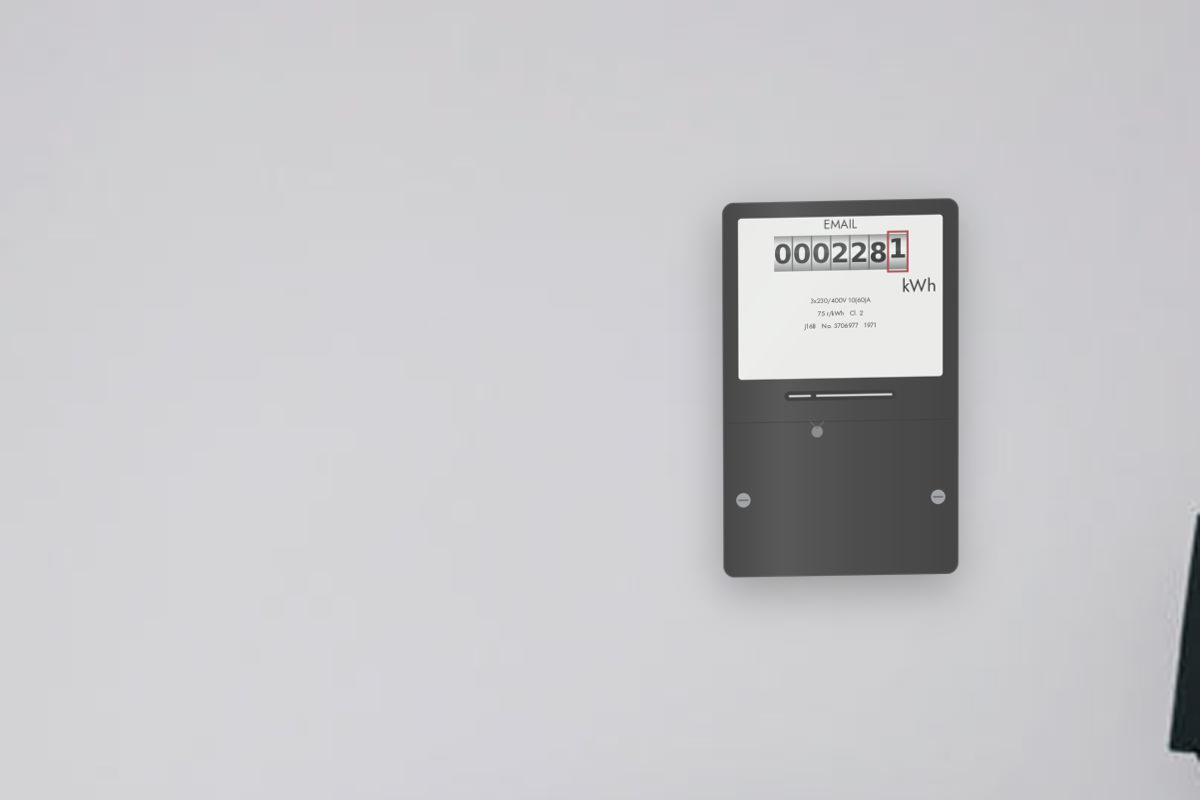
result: 228.1; kWh
